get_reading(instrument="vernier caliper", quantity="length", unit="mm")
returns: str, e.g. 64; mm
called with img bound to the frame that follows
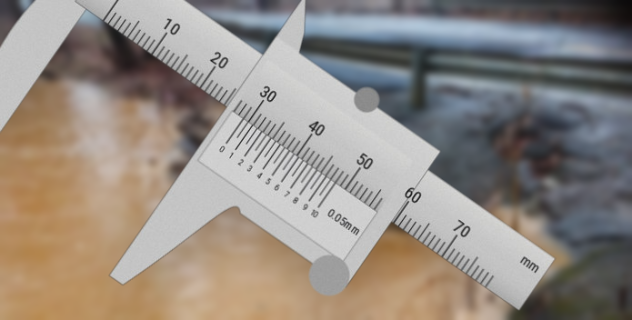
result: 29.0; mm
